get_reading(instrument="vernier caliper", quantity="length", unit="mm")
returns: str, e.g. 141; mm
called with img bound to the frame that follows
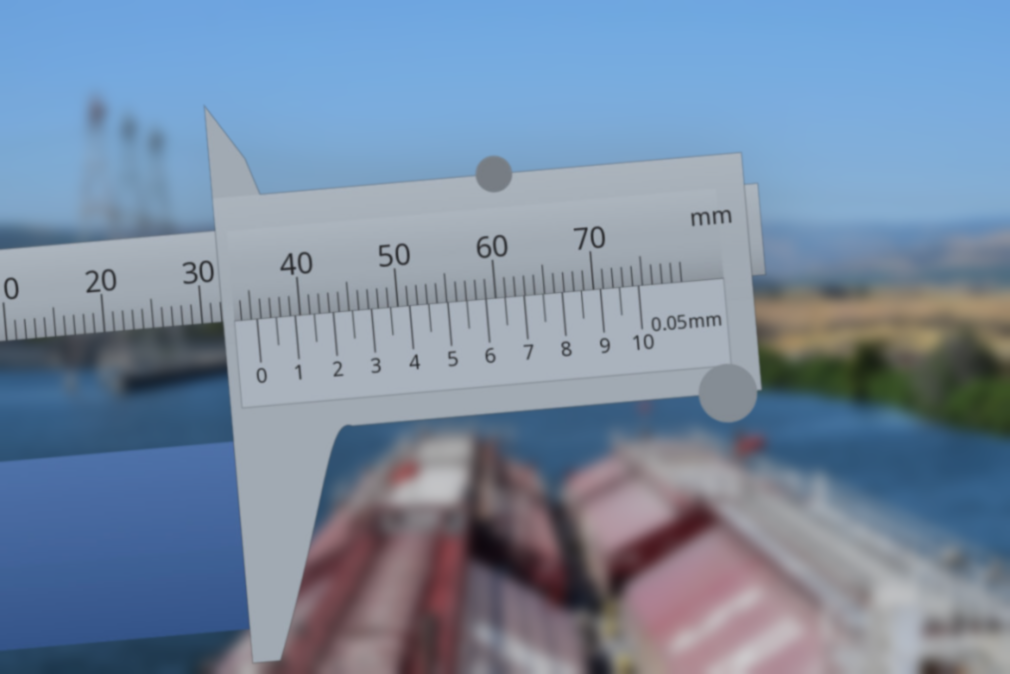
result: 35.6; mm
